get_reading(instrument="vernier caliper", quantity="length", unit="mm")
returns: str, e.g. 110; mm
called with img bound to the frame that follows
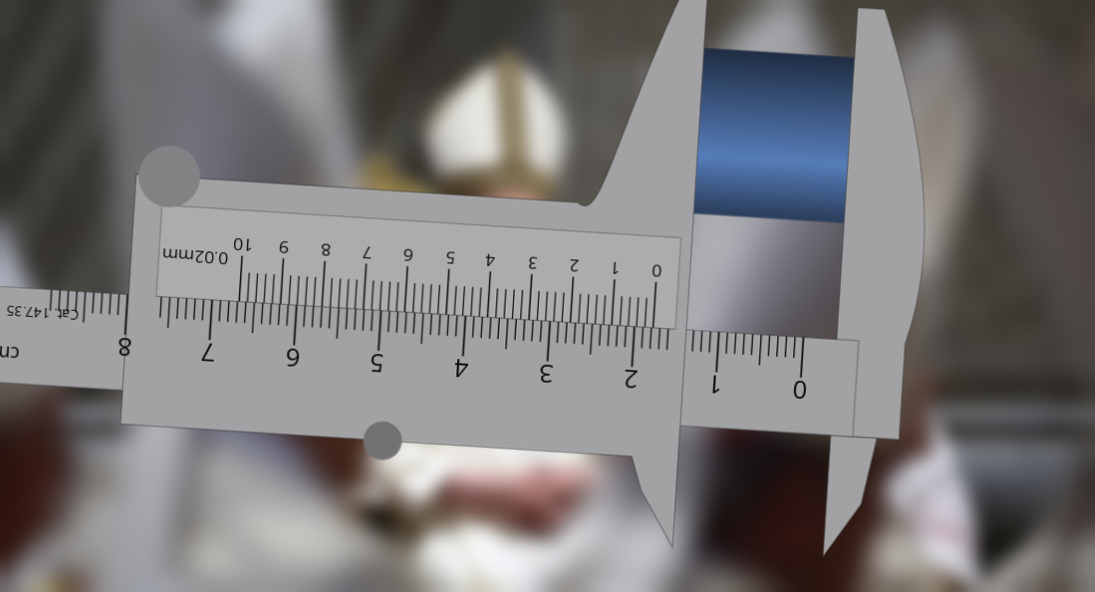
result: 17.8; mm
